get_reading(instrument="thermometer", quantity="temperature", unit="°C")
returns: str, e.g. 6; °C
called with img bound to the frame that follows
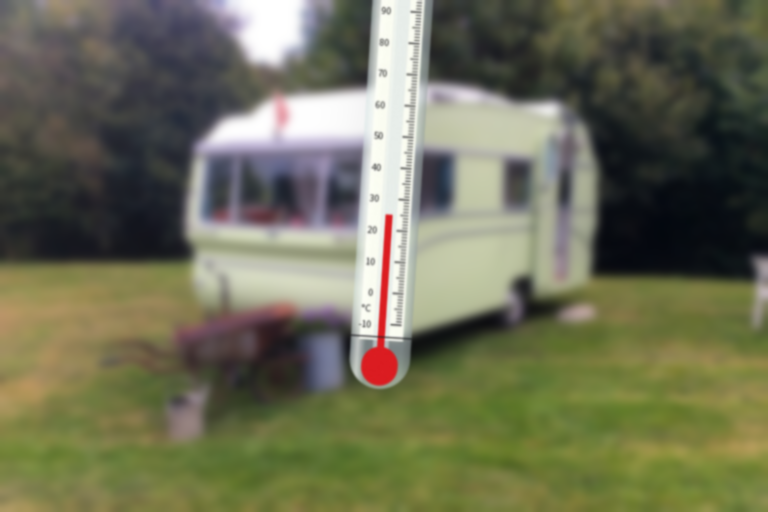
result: 25; °C
